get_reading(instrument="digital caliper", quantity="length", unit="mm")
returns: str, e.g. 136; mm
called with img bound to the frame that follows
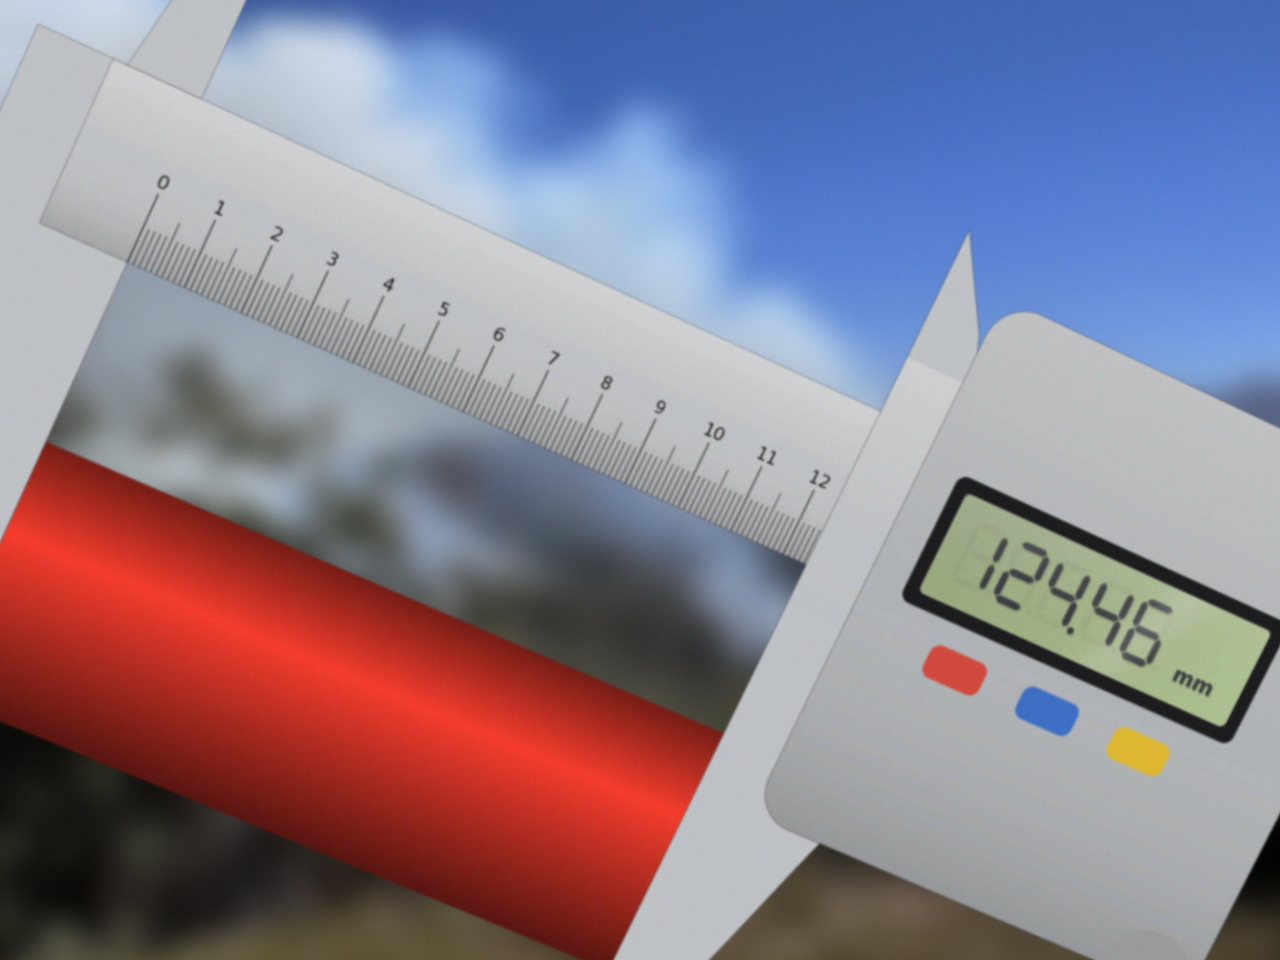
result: 124.46; mm
